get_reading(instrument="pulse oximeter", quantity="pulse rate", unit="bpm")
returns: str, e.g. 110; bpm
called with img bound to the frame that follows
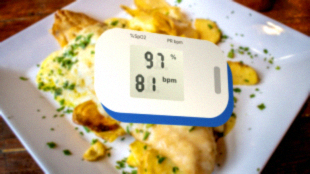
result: 81; bpm
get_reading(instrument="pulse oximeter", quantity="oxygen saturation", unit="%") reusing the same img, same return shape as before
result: 97; %
